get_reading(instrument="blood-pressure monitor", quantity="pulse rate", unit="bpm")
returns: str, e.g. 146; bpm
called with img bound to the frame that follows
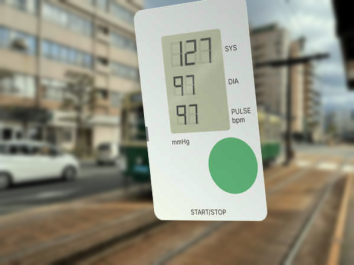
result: 97; bpm
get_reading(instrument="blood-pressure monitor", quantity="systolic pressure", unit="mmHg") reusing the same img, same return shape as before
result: 127; mmHg
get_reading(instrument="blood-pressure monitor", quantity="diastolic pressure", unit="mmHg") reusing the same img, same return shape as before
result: 97; mmHg
